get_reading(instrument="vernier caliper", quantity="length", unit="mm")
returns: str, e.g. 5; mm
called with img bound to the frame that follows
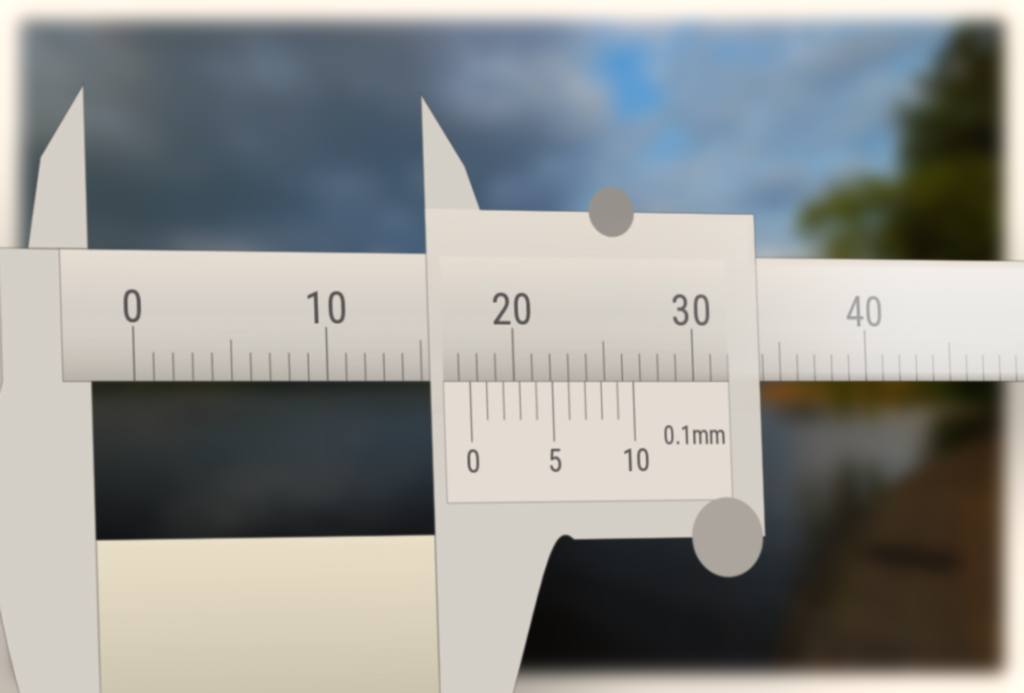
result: 17.6; mm
